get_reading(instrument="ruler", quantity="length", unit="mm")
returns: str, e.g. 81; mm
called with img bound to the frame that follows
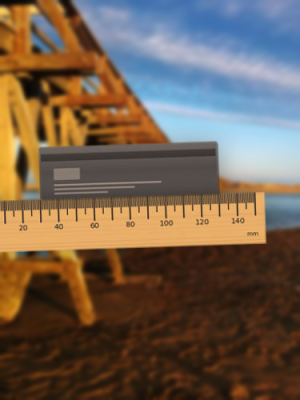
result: 100; mm
